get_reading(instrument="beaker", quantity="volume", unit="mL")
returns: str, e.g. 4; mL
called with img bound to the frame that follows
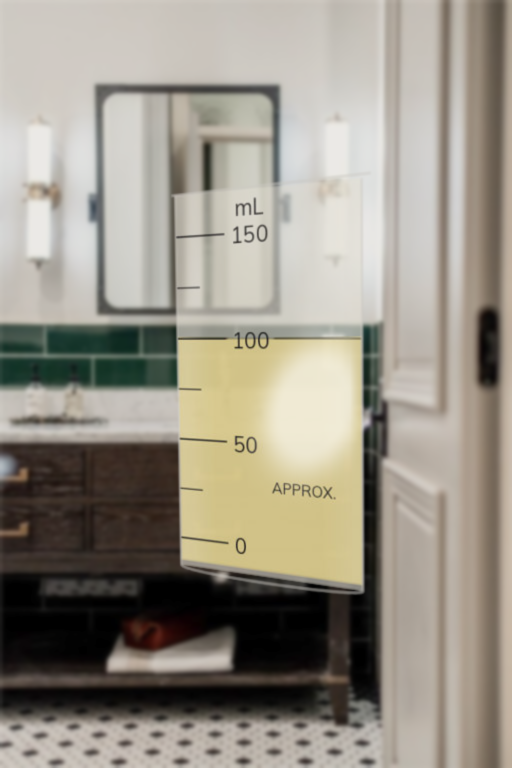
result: 100; mL
